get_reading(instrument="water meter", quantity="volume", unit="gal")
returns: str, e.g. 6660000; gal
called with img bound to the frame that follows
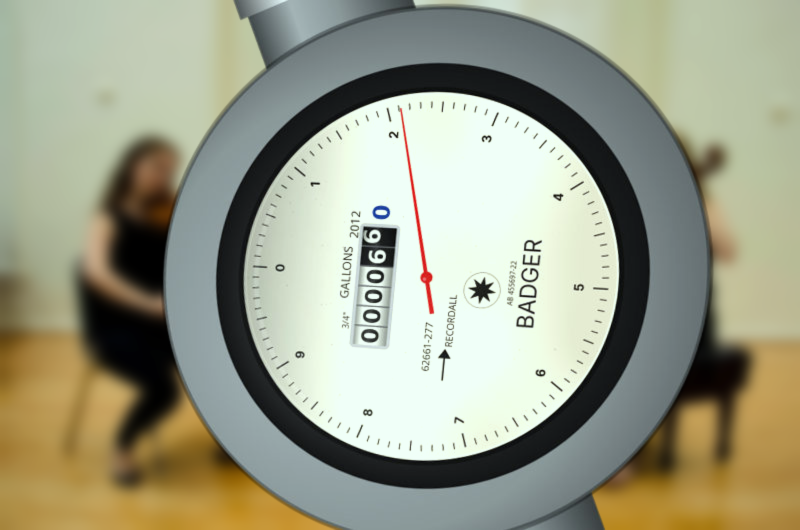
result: 662.1; gal
